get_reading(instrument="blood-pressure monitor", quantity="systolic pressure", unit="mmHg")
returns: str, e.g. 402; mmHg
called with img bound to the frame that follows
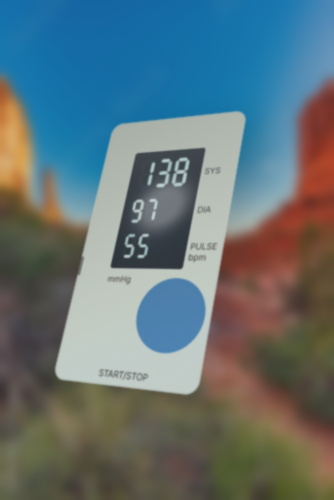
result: 138; mmHg
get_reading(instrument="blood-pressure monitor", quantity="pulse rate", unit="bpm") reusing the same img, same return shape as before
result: 55; bpm
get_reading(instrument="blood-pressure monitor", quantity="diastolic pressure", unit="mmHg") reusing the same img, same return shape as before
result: 97; mmHg
